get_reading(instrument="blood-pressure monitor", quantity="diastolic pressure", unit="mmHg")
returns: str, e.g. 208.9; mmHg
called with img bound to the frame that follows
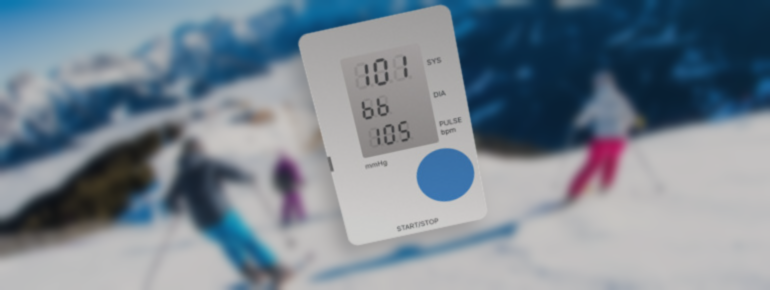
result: 66; mmHg
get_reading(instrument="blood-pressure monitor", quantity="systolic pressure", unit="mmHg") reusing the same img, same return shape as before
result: 101; mmHg
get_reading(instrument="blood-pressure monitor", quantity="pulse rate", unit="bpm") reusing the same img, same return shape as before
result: 105; bpm
